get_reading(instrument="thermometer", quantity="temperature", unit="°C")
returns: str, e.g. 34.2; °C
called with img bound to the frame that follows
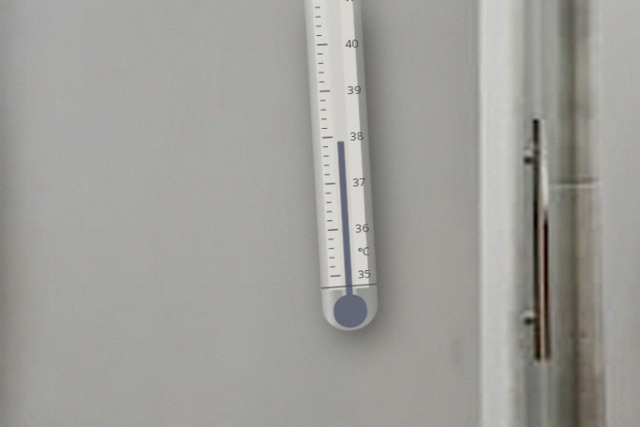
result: 37.9; °C
